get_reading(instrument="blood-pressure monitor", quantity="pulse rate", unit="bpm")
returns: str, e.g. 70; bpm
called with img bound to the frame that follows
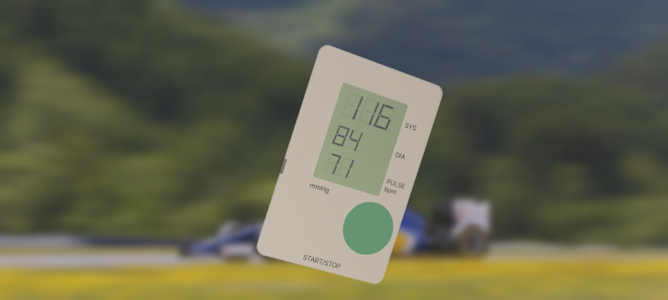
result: 71; bpm
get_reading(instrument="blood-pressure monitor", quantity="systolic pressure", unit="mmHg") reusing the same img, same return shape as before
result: 116; mmHg
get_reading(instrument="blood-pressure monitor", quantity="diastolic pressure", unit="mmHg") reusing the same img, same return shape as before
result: 84; mmHg
